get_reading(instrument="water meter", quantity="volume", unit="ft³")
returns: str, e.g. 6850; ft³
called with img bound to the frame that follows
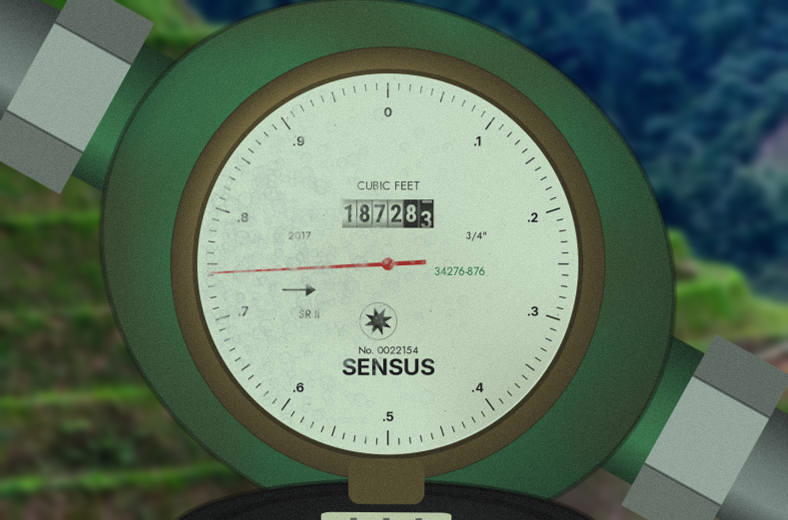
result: 187282.74; ft³
